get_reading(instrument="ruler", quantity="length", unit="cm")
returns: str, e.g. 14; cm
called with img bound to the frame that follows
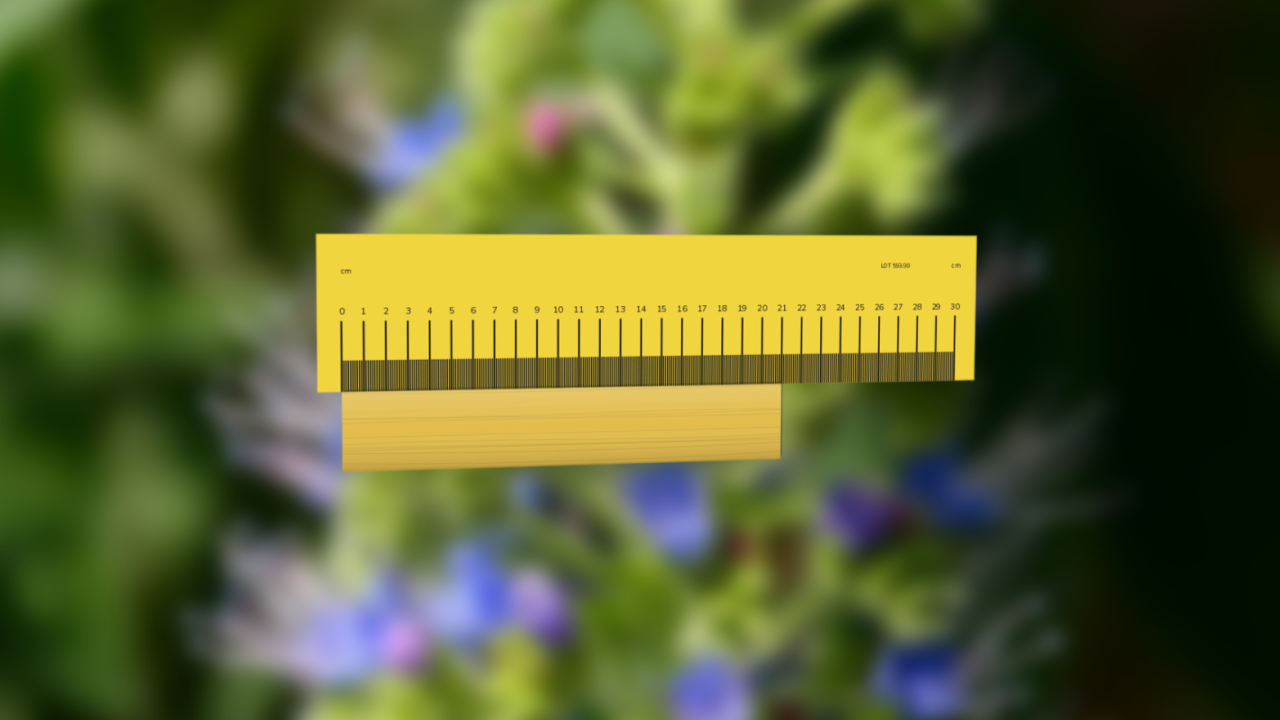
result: 21; cm
